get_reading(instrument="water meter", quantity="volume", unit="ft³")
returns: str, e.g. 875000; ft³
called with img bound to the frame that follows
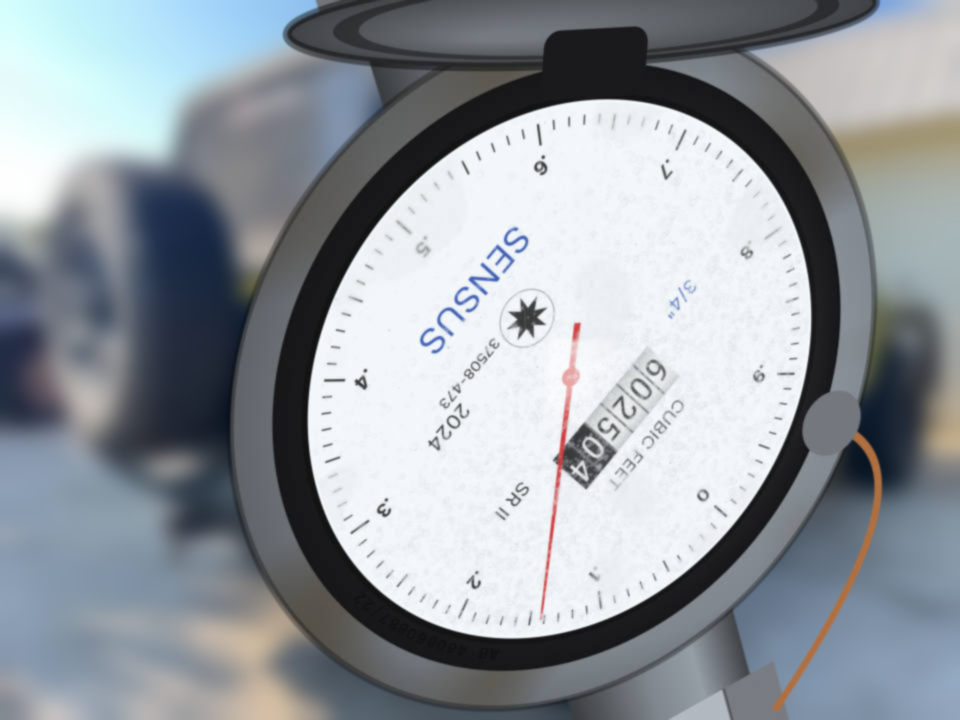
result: 602504.14; ft³
